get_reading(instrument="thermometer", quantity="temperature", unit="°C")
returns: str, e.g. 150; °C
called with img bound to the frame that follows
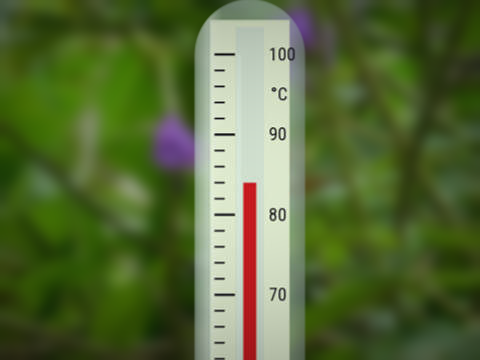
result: 84; °C
